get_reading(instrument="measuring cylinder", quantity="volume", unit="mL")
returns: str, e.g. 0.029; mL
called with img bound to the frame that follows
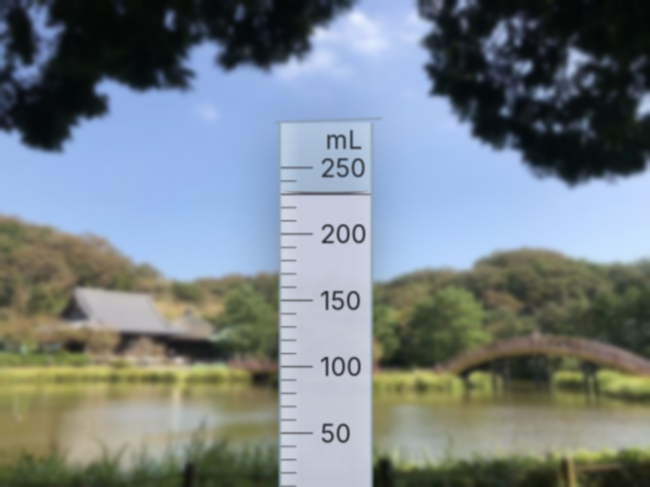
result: 230; mL
